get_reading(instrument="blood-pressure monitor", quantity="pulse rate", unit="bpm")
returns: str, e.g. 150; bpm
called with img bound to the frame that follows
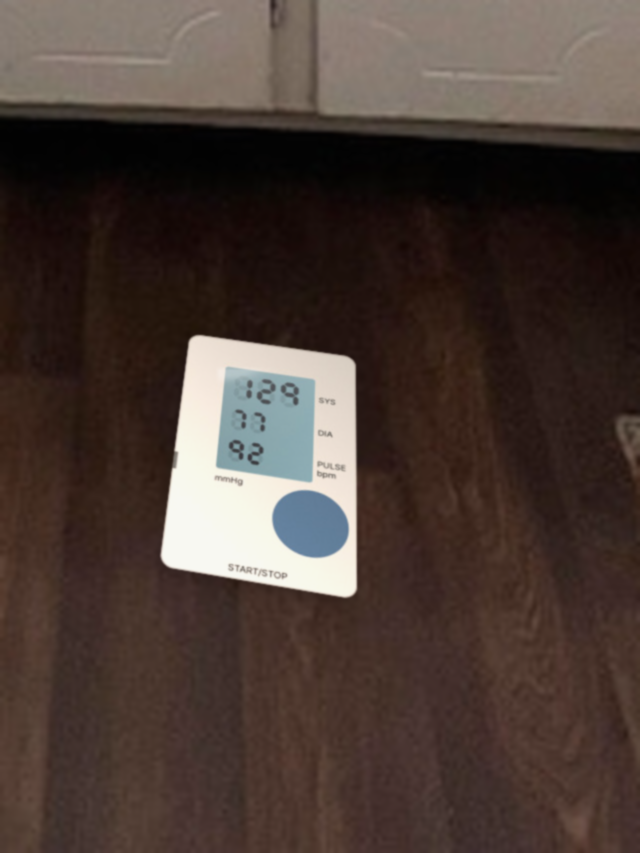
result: 92; bpm
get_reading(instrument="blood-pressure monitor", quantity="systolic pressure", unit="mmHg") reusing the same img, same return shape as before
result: 129; mmHg
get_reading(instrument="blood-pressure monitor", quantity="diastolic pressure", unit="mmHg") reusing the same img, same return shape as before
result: 77; mmHg
